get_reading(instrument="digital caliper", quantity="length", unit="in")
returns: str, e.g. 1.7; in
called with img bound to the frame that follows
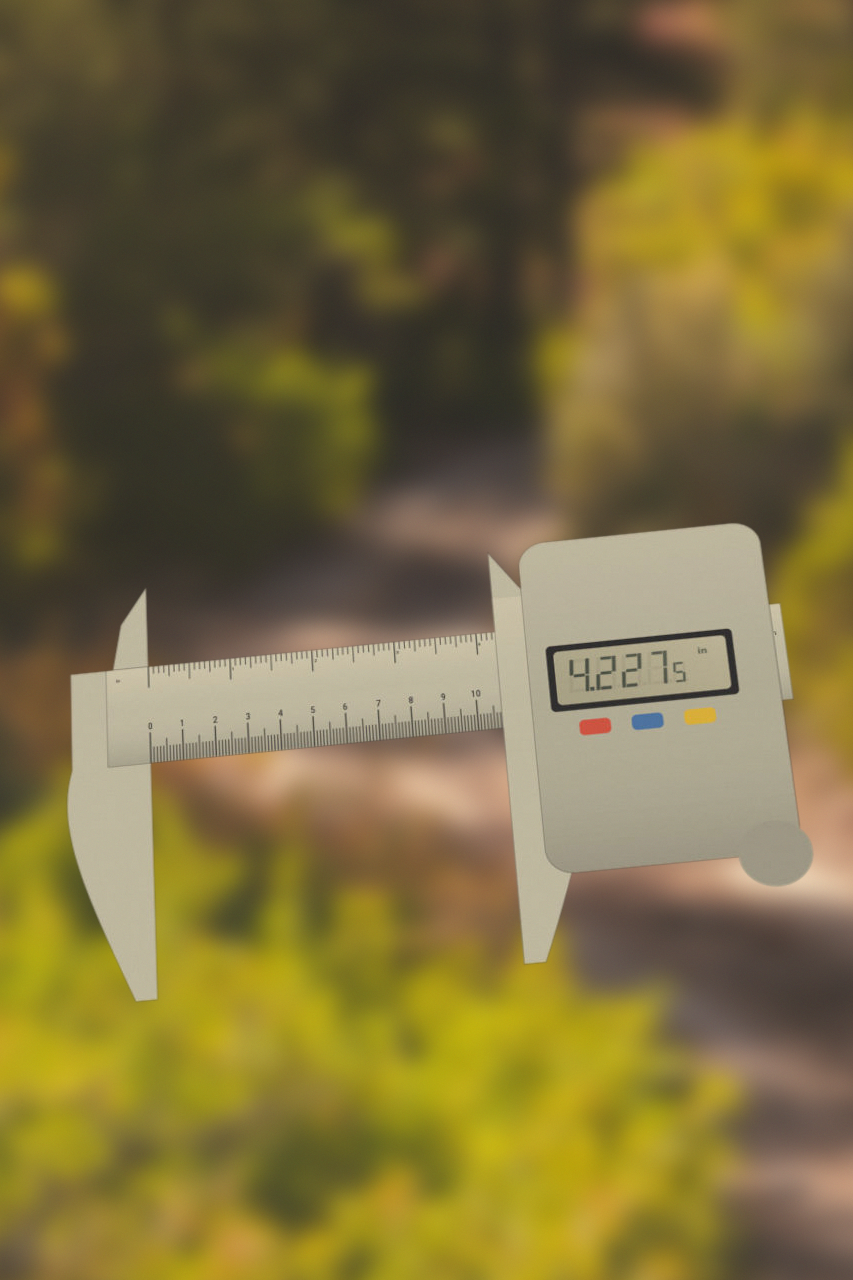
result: 4.2275; in
